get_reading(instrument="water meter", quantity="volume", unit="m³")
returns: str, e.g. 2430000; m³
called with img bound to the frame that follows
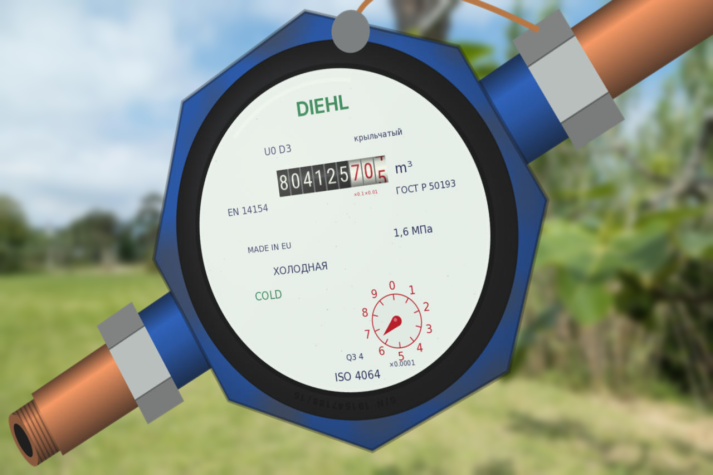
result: 804125.7046; m³
